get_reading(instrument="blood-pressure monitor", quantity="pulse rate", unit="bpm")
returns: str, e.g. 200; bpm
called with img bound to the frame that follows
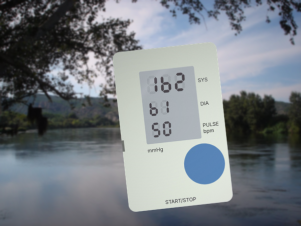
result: 50; bpm
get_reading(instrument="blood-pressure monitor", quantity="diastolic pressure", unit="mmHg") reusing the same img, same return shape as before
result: 61; mmHg
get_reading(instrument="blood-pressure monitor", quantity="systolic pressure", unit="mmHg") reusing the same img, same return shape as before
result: 162; mmHg
